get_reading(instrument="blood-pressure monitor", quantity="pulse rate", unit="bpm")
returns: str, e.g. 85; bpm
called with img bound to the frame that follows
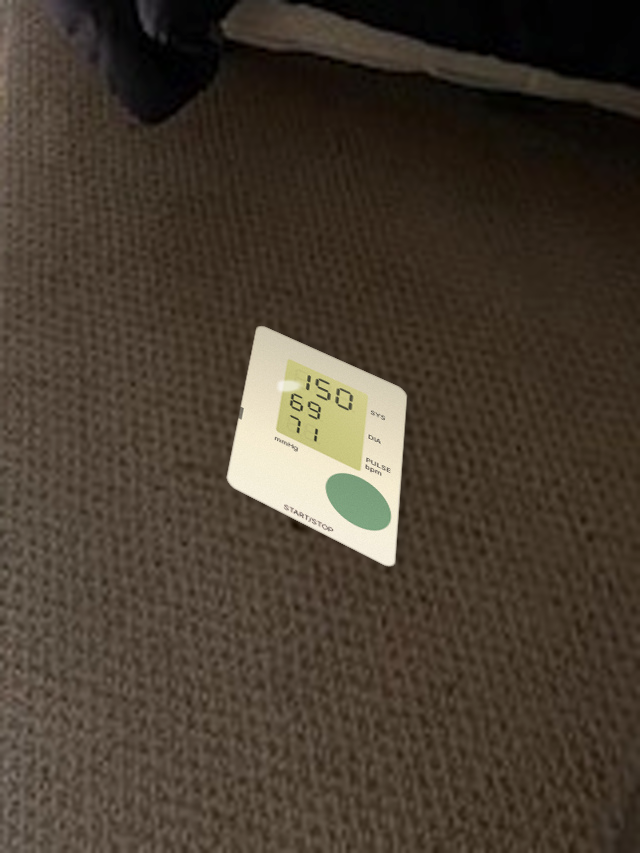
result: 71; bpm
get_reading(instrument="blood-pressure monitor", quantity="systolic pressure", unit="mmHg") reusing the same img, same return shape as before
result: 150; mmHg
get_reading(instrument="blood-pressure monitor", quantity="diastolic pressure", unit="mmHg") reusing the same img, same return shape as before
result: 69; mmHg
